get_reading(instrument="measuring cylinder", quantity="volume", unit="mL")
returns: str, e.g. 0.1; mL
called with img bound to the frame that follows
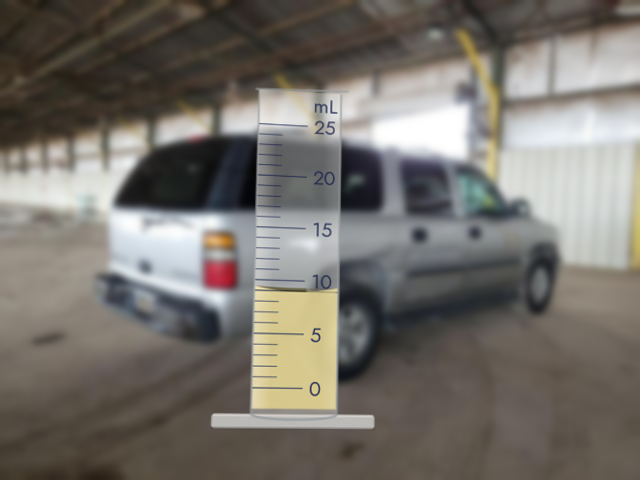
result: 9; mL
